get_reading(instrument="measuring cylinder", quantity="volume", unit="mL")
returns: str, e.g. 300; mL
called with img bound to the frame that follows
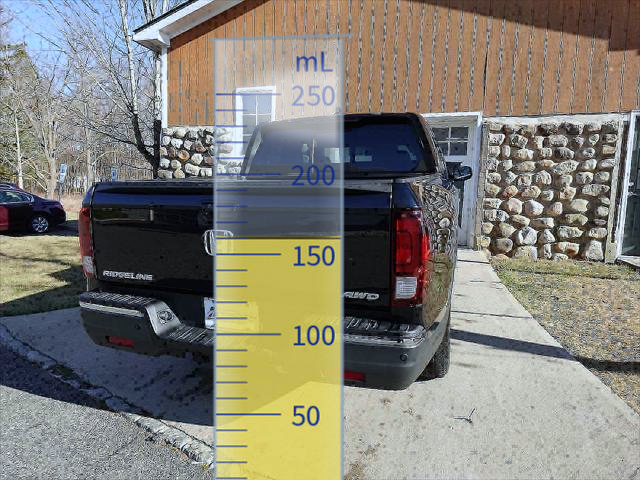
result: 160; mL
